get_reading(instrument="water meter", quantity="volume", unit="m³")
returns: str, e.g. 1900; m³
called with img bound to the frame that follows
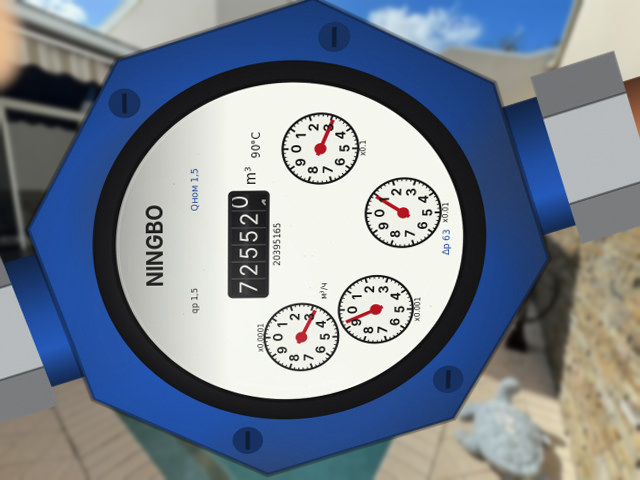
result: 725520.3093; m³
